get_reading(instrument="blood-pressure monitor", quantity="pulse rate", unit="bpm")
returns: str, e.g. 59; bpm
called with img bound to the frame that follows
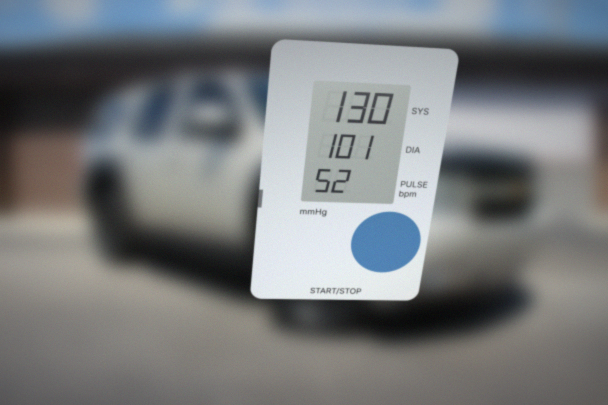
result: 52; bpm
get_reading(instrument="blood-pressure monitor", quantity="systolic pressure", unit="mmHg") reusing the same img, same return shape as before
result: 130; mmHg
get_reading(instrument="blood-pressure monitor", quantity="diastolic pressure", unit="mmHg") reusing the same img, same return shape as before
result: 101; mmHg
